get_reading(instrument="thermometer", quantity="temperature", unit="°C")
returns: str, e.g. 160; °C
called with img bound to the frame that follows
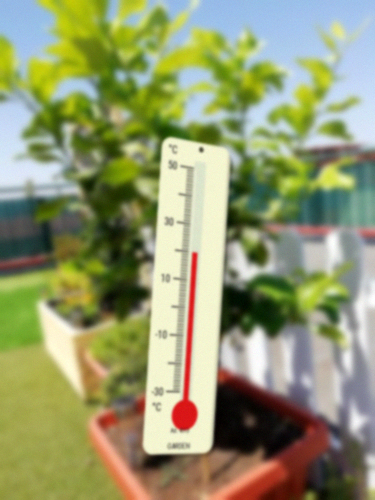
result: 20; °C
